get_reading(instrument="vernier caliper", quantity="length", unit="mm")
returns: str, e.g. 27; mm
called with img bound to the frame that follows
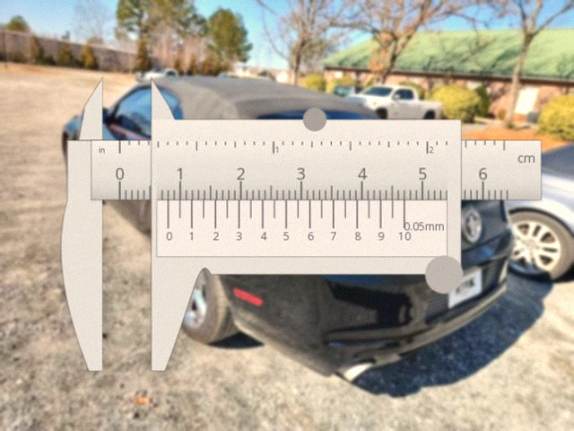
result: 8.0; mm
